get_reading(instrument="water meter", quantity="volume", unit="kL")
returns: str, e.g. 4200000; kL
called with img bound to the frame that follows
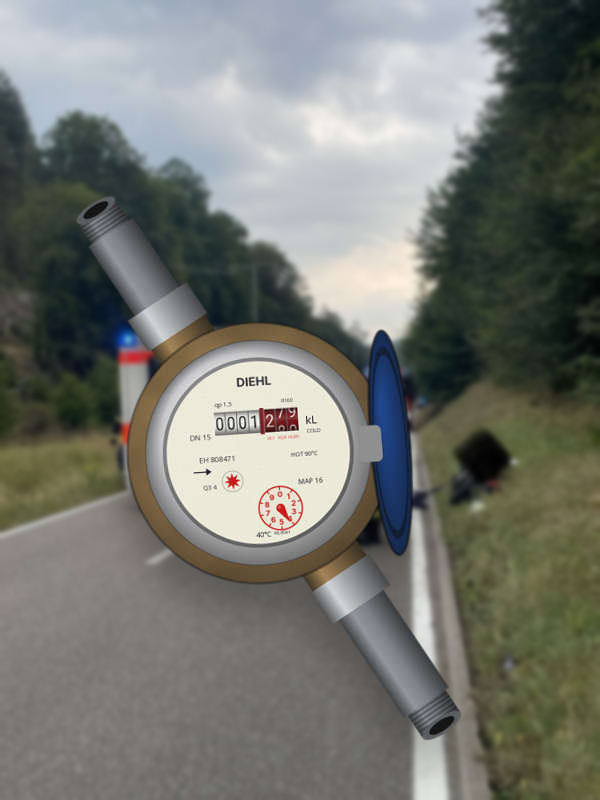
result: 1.2794; kL
